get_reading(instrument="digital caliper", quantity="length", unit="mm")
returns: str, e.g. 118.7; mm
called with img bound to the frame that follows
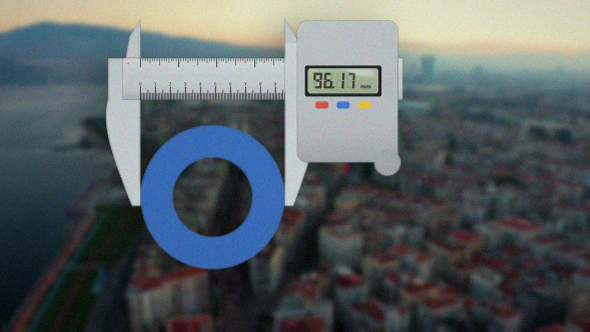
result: 96.17; mm
